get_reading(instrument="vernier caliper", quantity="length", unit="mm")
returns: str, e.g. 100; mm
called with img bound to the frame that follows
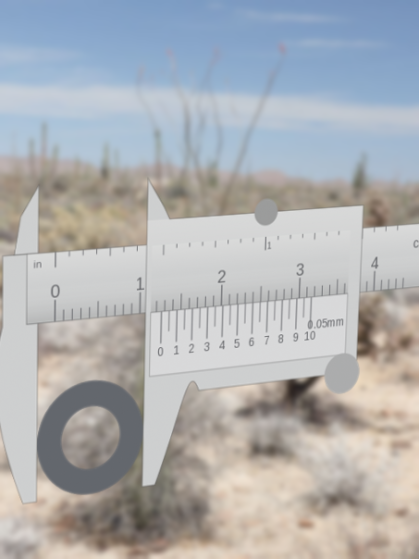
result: 12.6; mm
